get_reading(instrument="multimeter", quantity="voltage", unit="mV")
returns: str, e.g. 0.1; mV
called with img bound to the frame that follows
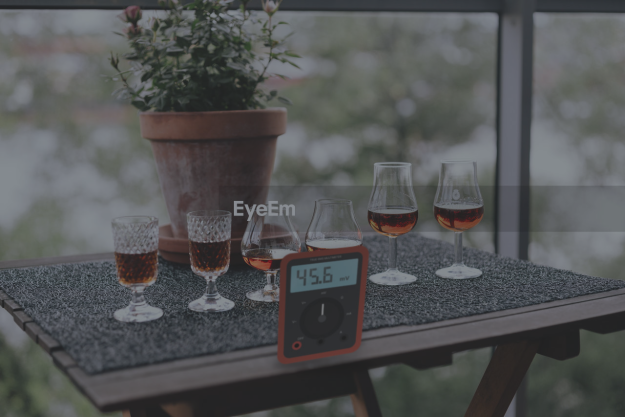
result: 45.6; mV
